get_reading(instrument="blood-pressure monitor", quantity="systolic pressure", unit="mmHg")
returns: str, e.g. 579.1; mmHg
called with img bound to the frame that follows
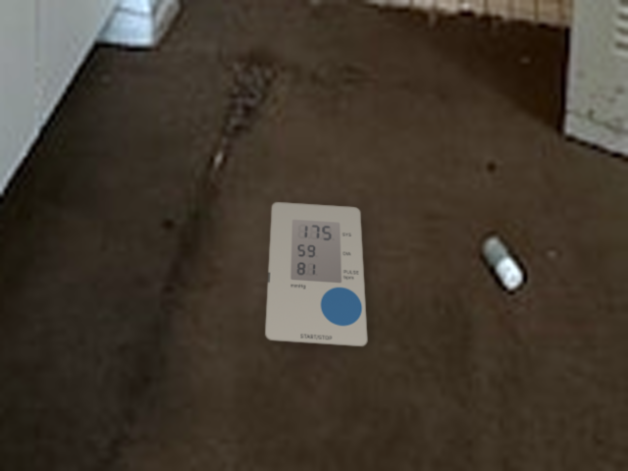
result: 175; mmHg
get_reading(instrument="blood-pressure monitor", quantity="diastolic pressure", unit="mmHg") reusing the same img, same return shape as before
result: 59; mmHg
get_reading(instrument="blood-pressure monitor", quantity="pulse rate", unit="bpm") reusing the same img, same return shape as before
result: 81; bpm
